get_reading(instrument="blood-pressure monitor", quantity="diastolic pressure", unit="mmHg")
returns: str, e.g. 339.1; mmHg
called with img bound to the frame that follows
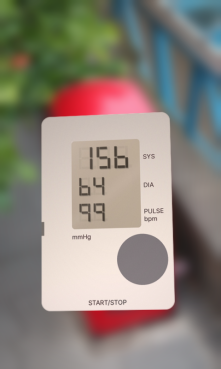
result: 64; mmHg
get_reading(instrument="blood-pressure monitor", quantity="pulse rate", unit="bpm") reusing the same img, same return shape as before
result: 99; bpm
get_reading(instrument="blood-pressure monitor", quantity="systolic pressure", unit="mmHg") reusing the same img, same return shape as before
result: 156; mmHg
